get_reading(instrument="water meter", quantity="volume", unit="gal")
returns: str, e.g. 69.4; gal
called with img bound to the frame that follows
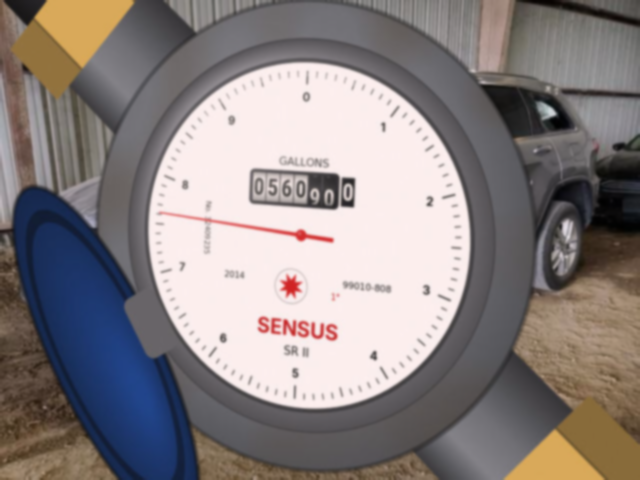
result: 560897.6; gal
